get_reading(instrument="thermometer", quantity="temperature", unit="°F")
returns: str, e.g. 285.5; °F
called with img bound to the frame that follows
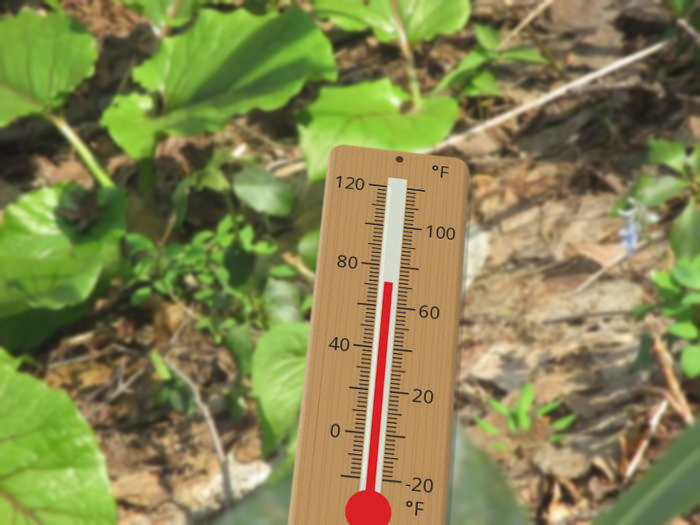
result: 72; °F
